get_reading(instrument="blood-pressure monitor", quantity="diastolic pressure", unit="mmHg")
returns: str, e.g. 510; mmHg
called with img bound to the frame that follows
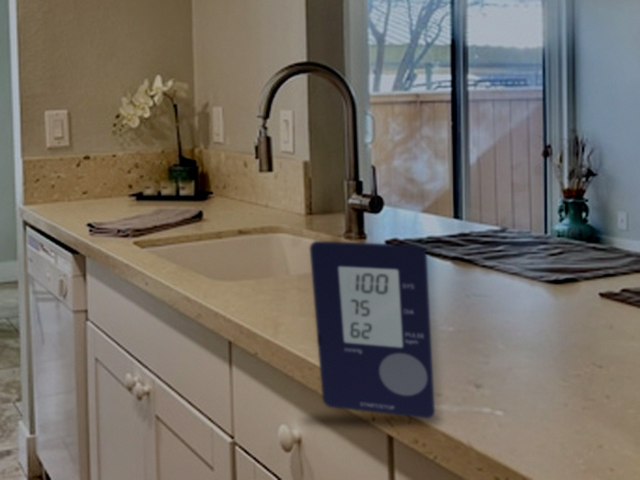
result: 75; mmHg
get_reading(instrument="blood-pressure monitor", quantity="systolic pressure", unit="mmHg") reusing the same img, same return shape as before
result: 100; mmHg
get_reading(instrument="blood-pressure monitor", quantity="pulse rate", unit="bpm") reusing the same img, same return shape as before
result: 62; bpm
